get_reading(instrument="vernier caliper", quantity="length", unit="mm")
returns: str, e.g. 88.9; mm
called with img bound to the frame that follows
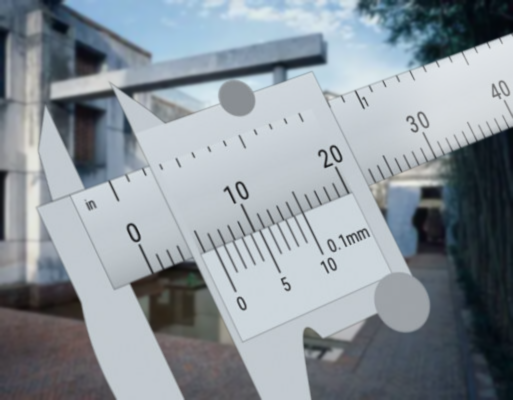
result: 6.0; mm
